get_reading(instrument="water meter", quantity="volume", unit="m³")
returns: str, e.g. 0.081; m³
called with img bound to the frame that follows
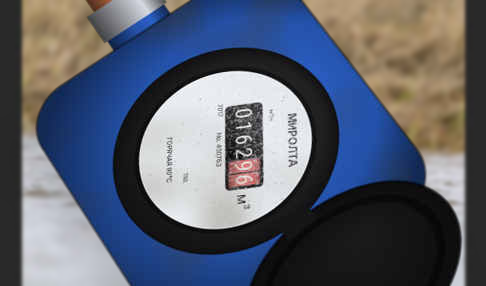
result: 162.96; m³
